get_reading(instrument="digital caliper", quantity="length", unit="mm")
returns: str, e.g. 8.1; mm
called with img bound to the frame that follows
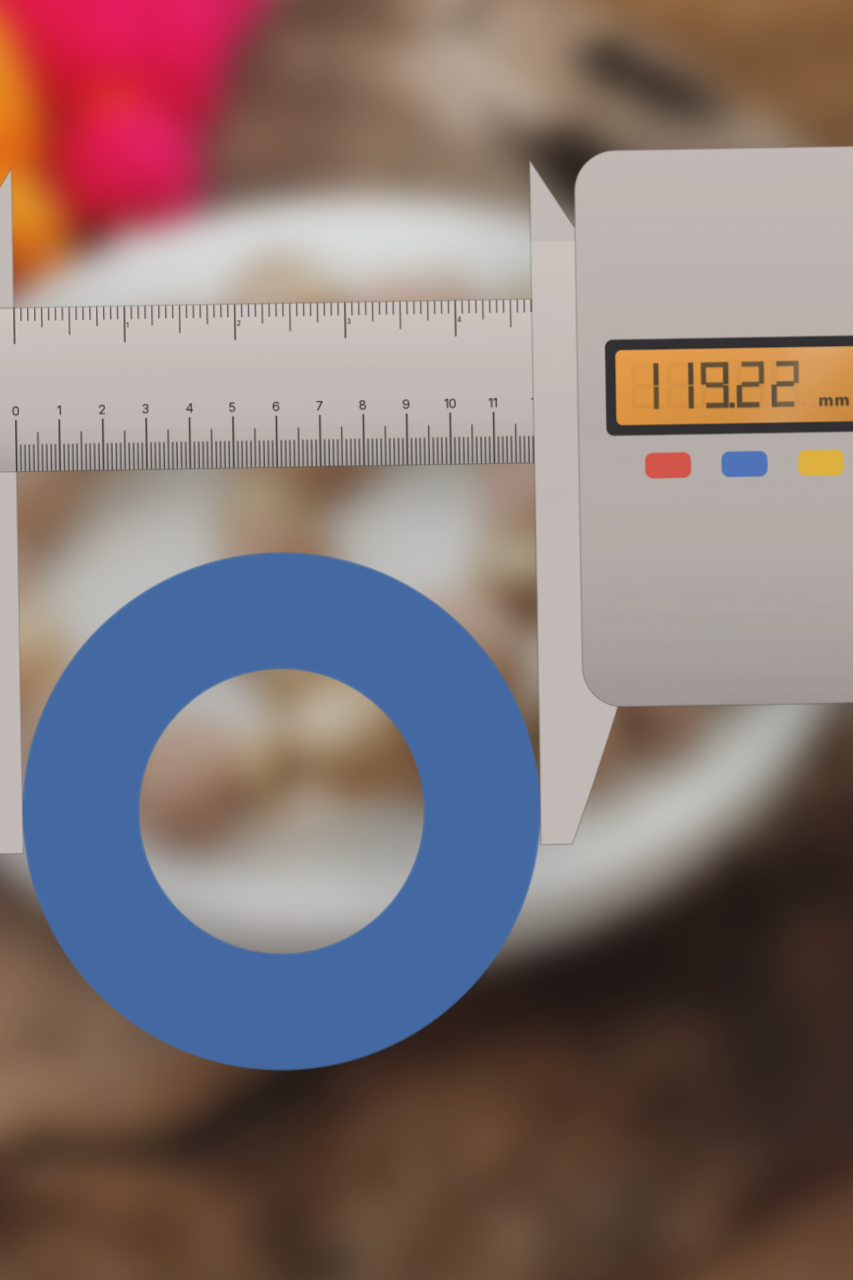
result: 119.22; mm
